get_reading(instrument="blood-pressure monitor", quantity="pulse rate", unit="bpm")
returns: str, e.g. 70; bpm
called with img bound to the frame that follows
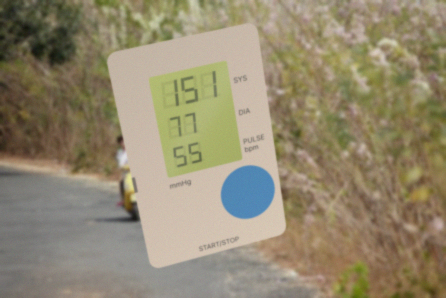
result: 55; bpm
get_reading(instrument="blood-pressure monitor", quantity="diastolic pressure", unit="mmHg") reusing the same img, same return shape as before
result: 77; mmHg
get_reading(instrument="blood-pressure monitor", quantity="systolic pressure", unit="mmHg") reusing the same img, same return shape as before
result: 151; mmHg
